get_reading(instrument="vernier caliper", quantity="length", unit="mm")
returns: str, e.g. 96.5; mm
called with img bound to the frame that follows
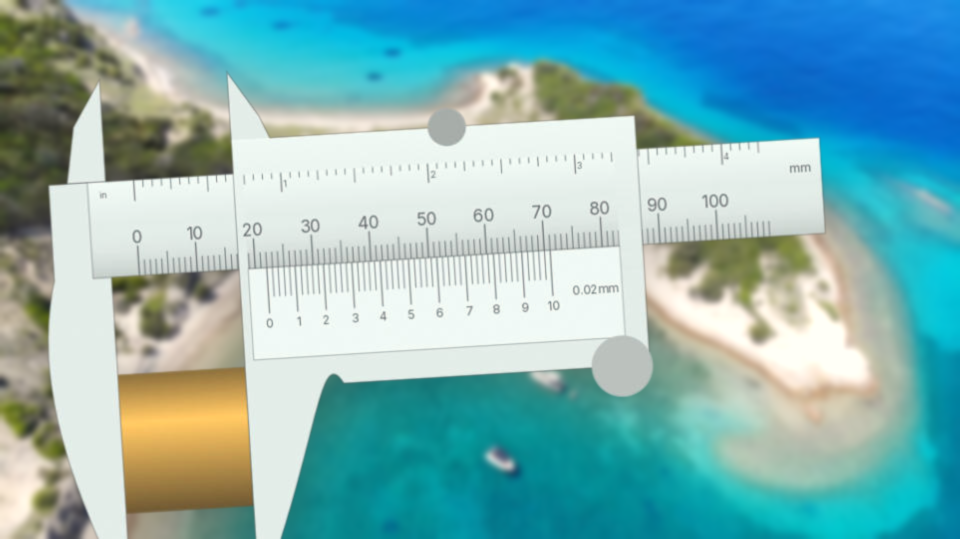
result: 22.0; mm
